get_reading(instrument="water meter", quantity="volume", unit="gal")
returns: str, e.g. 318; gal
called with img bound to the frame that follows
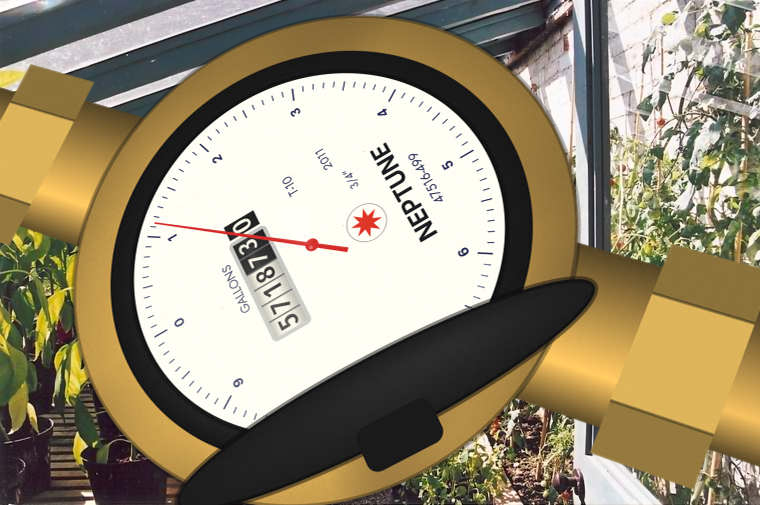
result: 5718731.1; gal
